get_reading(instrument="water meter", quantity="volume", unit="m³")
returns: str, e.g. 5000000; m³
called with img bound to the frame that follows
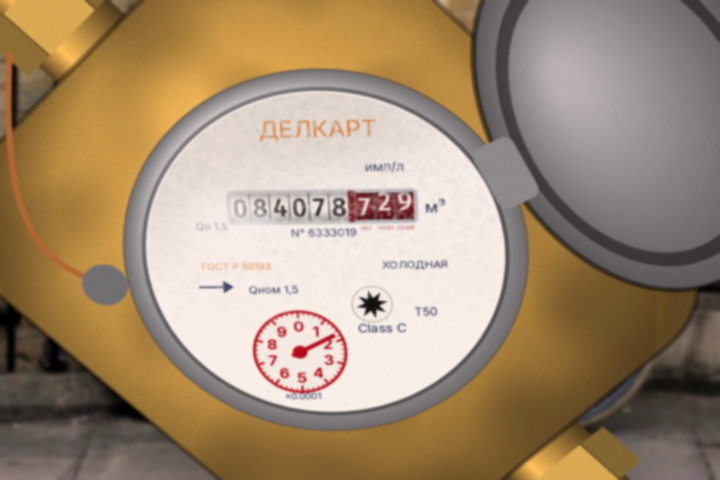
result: 84078.7291; m³
